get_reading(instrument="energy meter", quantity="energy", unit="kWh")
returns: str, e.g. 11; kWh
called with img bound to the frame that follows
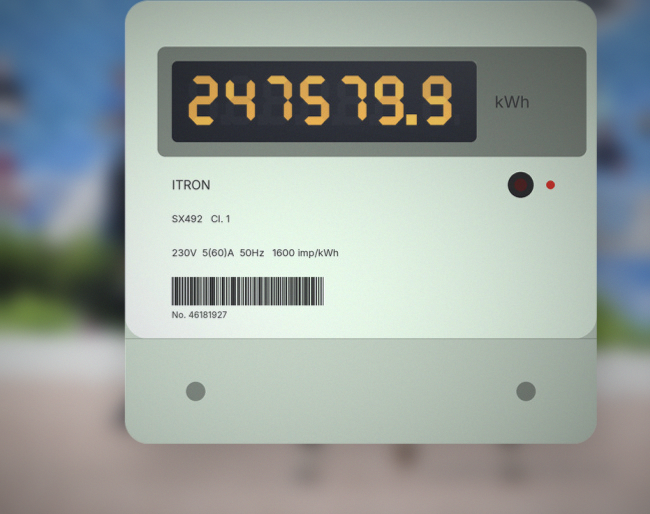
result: 247579.9; kWh
